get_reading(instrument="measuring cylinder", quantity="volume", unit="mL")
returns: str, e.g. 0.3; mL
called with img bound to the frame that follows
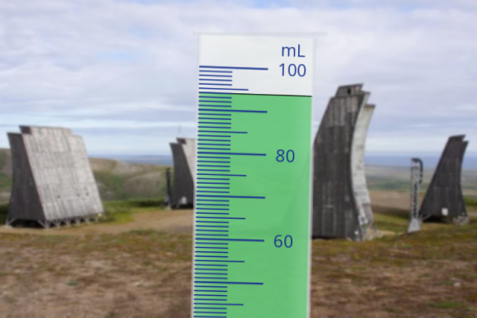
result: 94; mL
